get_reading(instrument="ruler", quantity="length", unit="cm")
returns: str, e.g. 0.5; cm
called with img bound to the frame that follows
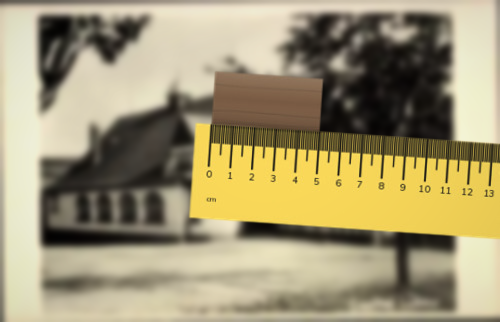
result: 5; cm
